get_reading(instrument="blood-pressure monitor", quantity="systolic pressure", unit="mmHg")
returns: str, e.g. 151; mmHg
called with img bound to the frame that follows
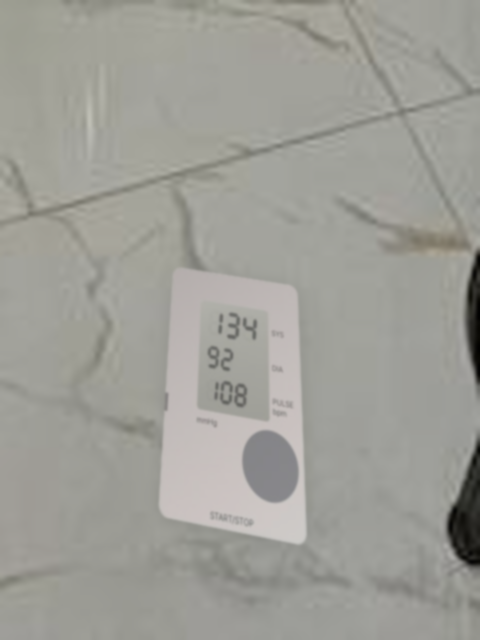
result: 134; mmHg
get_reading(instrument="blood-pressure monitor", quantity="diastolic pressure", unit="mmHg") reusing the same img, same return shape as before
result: 92; mmHg
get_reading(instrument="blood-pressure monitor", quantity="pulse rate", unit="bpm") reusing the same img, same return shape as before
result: 108; bpm
